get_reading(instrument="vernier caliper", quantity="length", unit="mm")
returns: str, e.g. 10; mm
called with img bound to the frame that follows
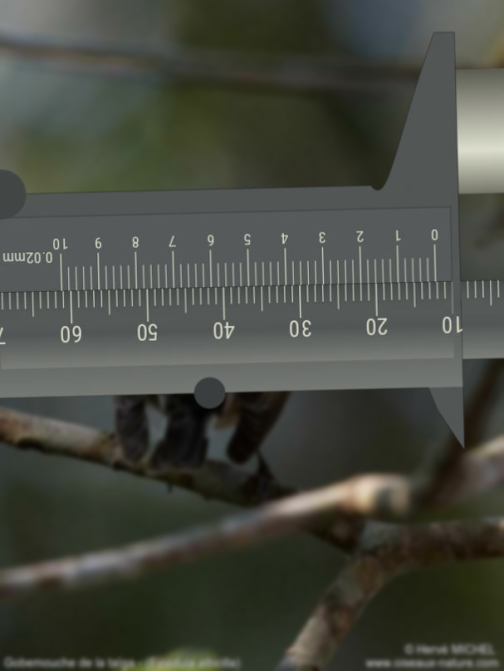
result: 12.2; mm
